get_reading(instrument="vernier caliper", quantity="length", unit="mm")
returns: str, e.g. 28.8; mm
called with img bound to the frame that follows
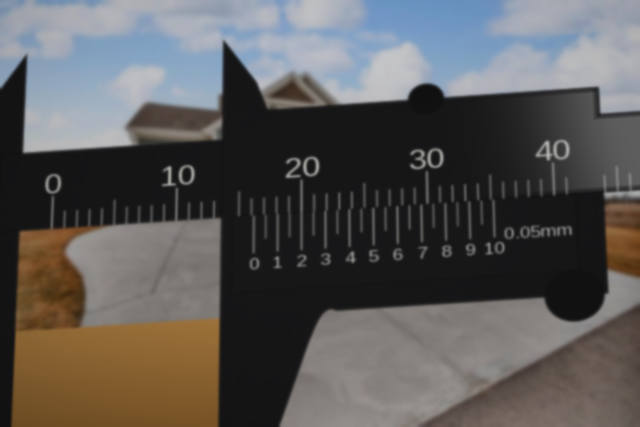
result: 16.2; mm
